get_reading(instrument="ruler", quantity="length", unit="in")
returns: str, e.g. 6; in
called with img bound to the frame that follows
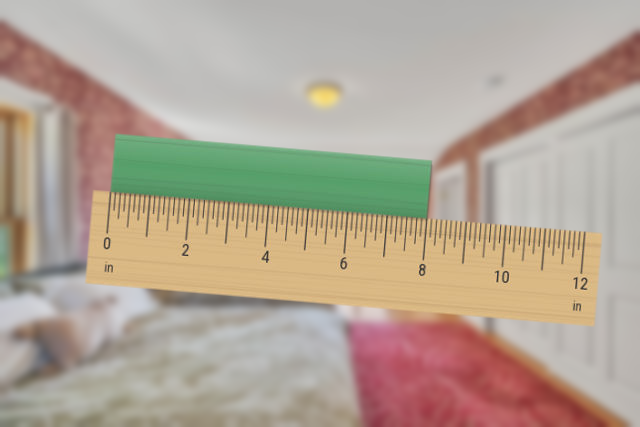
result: 8; in
